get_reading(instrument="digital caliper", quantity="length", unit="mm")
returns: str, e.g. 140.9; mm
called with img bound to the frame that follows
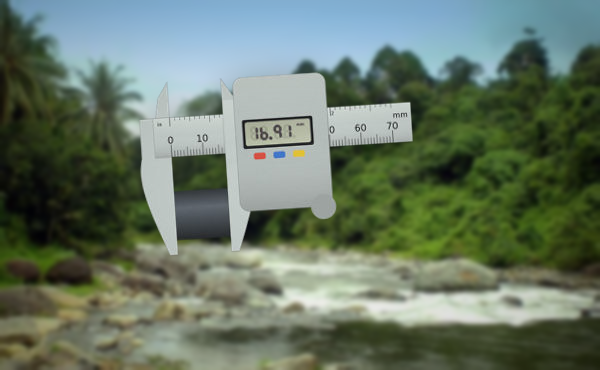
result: 16.91; mm
